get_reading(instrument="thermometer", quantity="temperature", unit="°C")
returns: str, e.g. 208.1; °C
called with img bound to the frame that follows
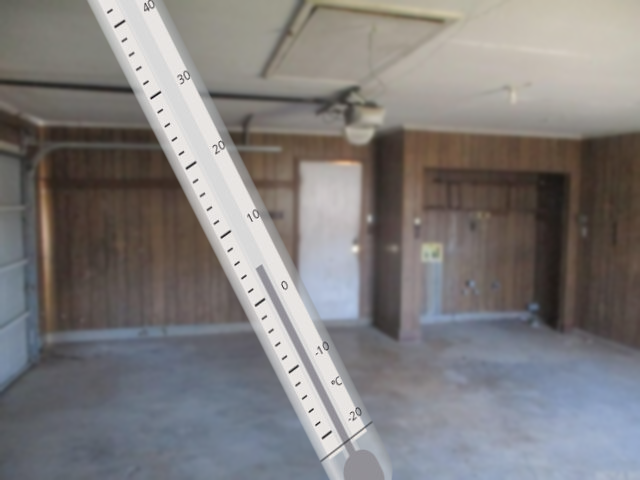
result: 4; °C
